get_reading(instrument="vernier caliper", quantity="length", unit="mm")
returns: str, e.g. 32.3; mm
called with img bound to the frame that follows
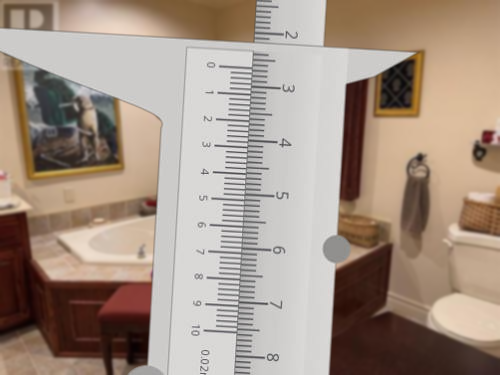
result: 26.6; mm
